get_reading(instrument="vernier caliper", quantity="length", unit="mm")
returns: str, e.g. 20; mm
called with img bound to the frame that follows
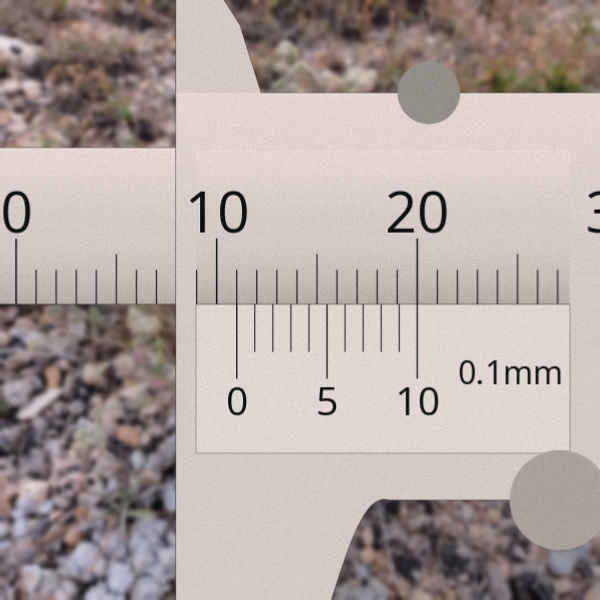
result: 11.0; mm
